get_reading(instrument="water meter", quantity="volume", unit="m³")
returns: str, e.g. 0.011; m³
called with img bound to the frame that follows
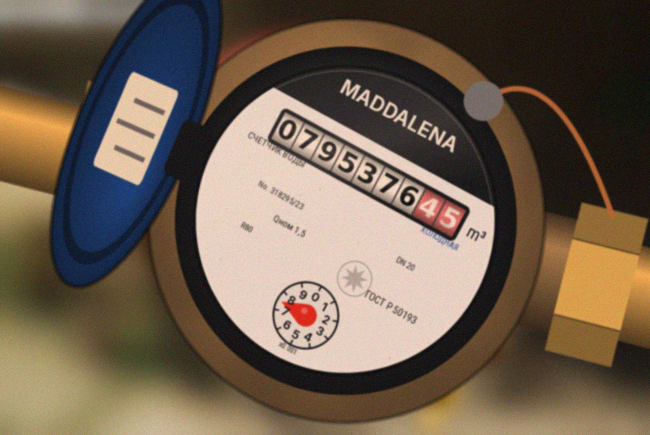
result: 795376.457; m³
